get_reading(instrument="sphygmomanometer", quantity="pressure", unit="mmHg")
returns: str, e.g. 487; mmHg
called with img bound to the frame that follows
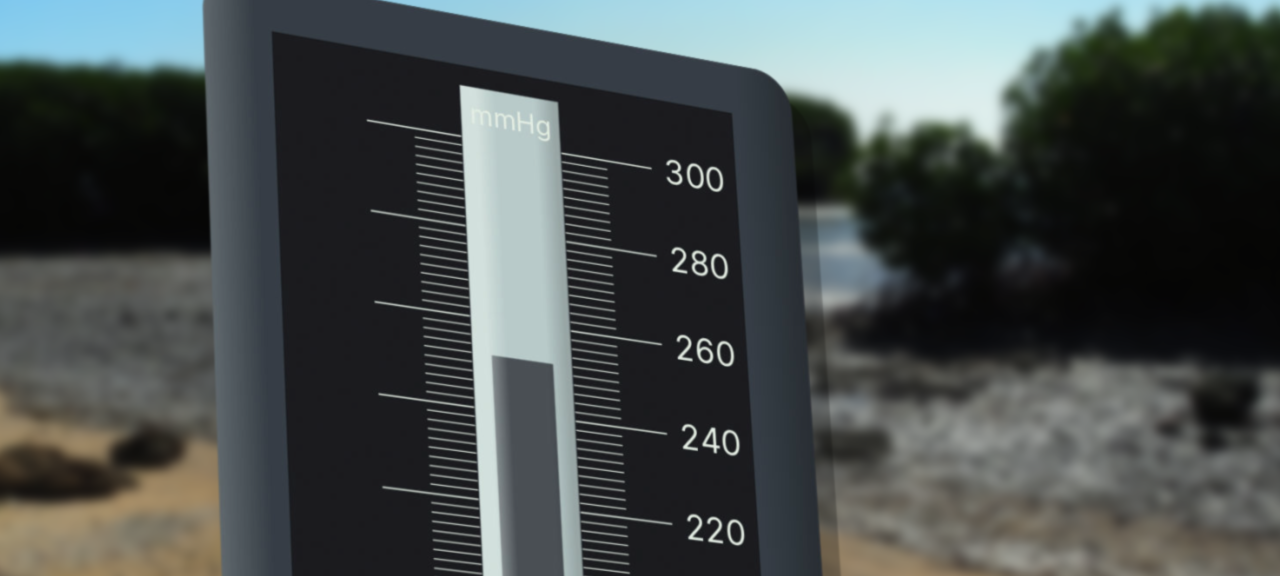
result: 252; mmHg
